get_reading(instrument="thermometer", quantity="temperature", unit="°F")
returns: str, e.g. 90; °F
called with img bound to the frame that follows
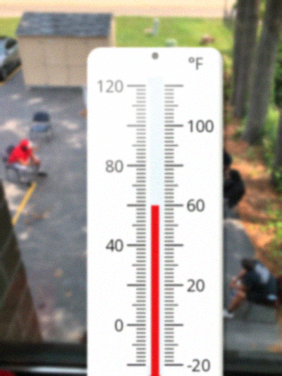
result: 60; °F
